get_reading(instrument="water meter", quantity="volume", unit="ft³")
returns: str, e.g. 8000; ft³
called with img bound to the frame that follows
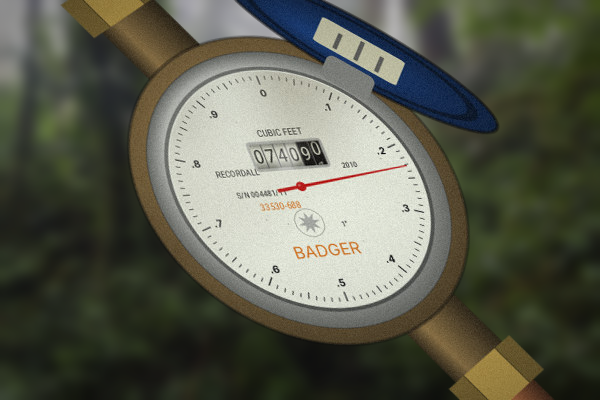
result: 74090.23; ft³
